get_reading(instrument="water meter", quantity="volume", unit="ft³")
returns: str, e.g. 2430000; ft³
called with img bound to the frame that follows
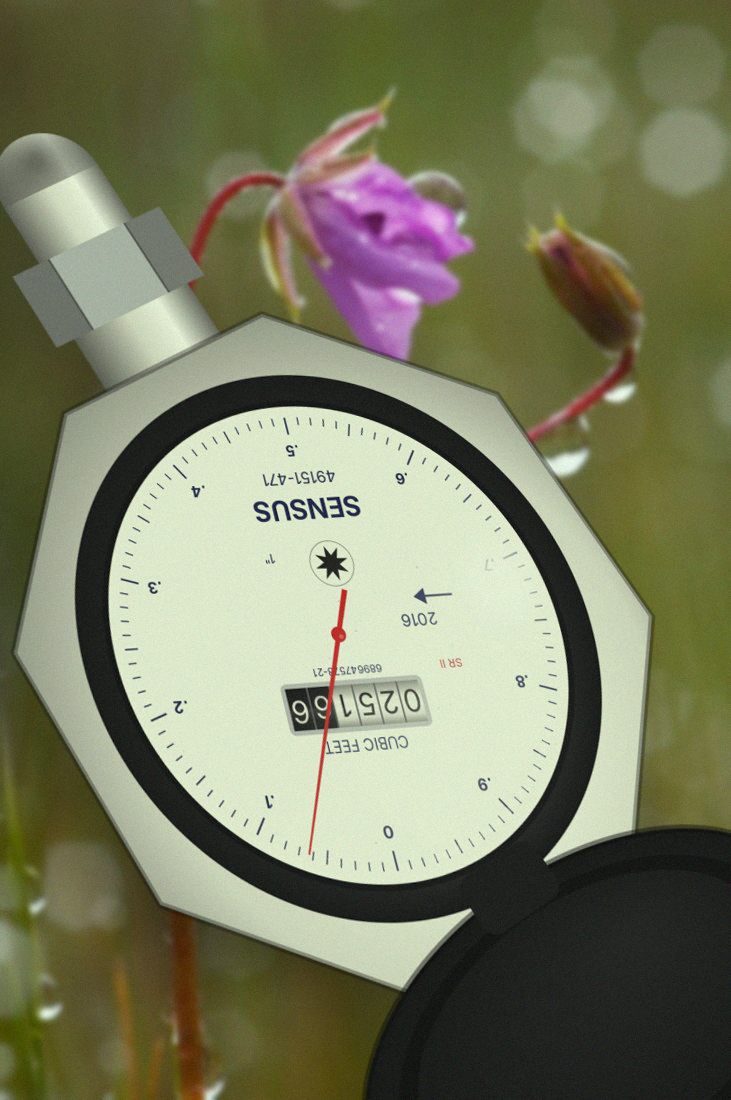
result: 25166.06; ft³
